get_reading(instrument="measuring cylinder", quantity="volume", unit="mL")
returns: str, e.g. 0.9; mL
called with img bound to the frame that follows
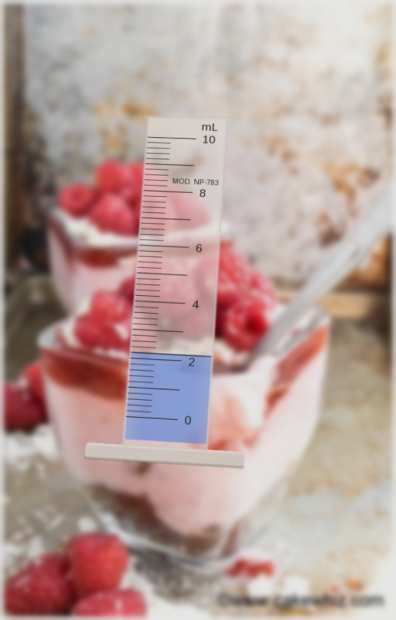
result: 2.2; mL
